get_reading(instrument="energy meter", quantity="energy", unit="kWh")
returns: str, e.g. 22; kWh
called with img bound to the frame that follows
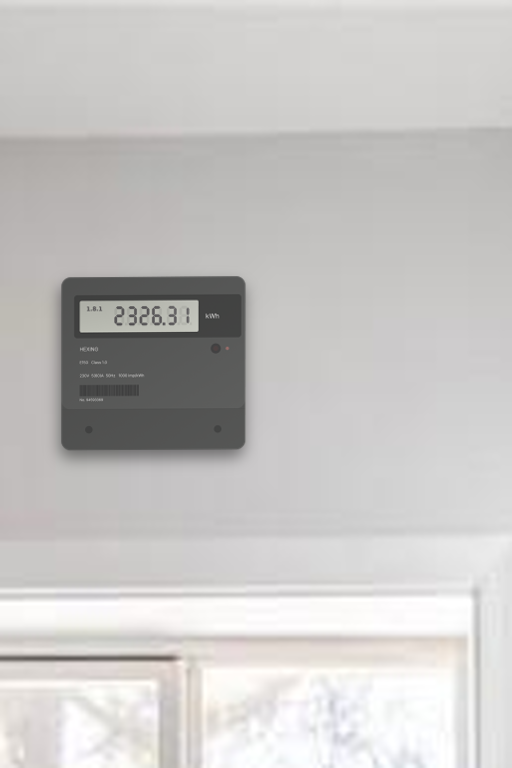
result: 2326.31; kWh
